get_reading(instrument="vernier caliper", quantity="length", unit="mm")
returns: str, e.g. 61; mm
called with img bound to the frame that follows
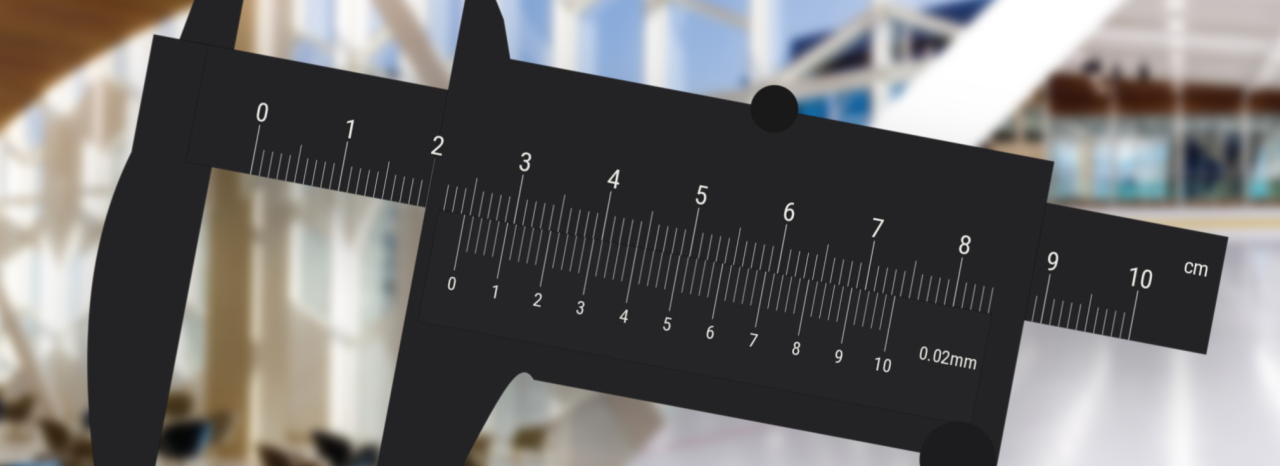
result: 24.4; mm
